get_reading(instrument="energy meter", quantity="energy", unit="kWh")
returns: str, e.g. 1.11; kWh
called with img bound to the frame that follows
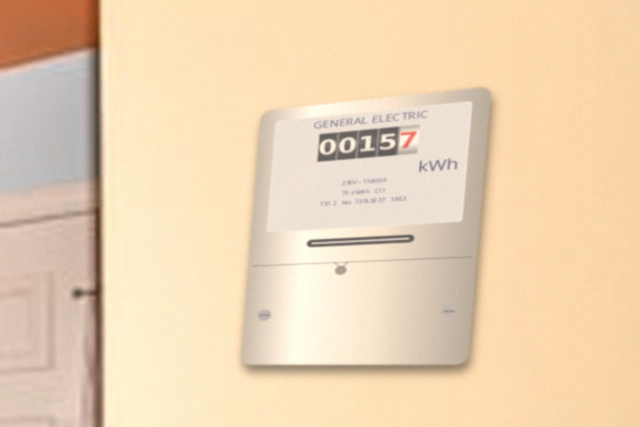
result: 15.7; kWh
